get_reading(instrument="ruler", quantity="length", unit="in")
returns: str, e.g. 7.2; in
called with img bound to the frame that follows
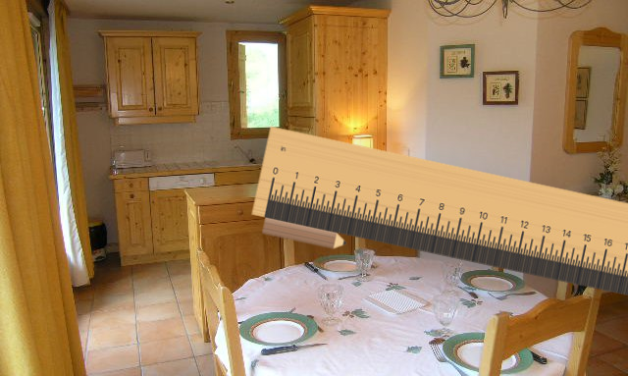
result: 4; in
